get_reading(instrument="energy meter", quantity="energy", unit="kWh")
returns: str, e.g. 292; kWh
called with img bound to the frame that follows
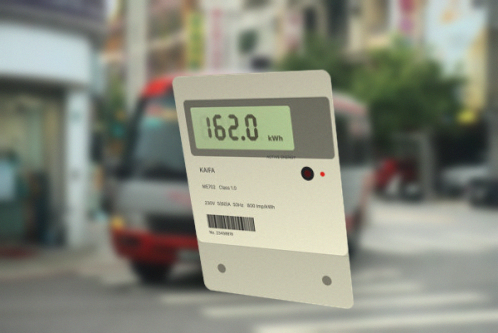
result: 162.0; kWh
